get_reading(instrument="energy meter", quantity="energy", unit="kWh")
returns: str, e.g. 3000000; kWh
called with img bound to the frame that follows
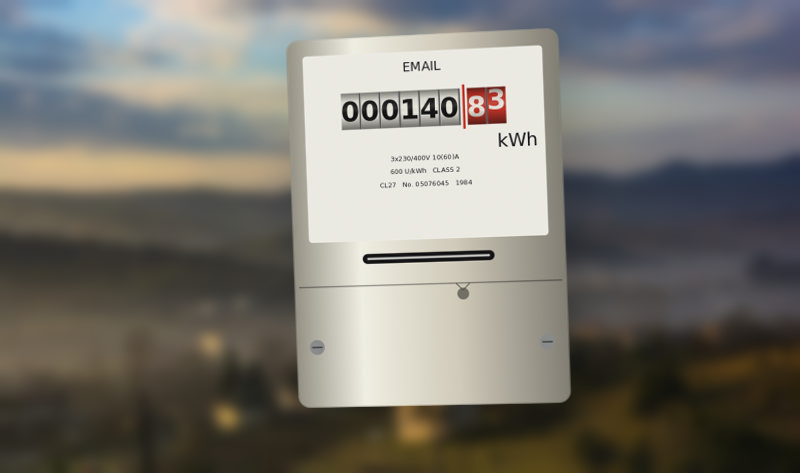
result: 140.83; kWh
